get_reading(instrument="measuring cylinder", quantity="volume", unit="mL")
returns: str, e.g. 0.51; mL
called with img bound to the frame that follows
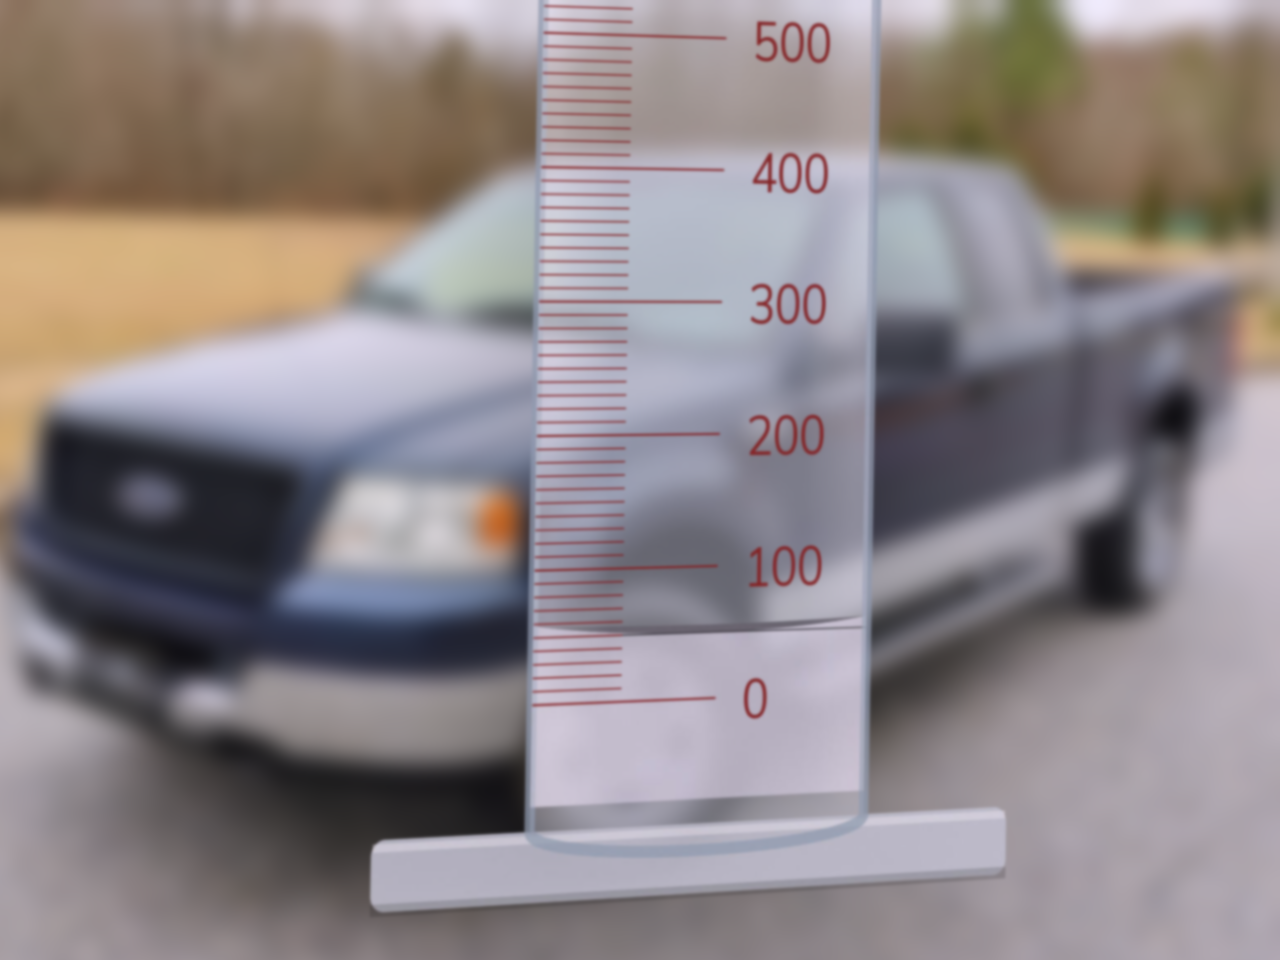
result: 50; mL
